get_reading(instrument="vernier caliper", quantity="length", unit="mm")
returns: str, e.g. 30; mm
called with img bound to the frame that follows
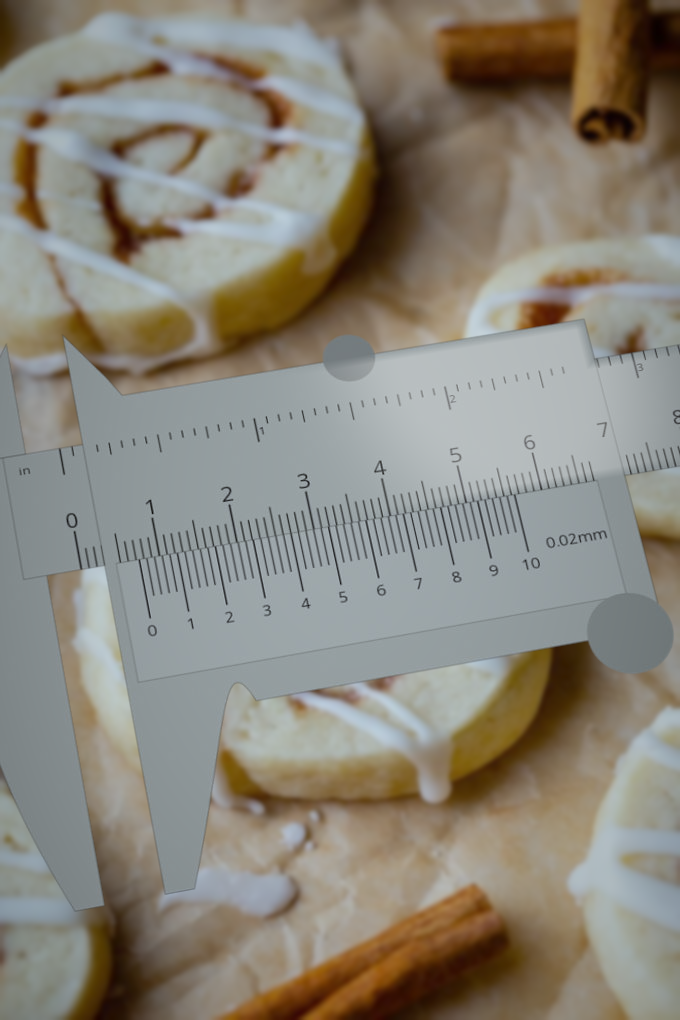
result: 7.4; mm
